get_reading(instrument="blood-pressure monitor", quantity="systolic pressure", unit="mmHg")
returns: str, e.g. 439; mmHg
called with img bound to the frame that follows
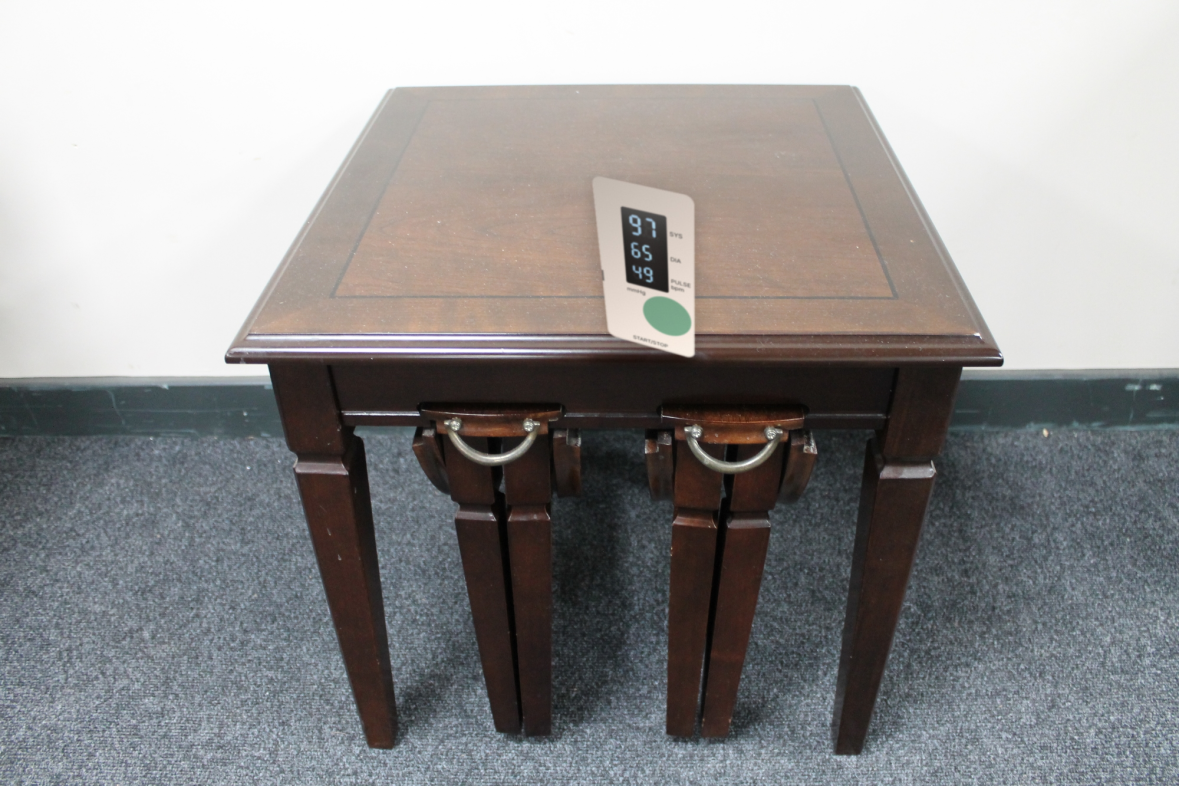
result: 97; mmHg
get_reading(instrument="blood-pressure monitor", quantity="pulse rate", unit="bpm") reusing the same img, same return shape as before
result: 49; bpm
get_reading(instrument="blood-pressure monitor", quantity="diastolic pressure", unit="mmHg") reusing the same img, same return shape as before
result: 65; mmHg
